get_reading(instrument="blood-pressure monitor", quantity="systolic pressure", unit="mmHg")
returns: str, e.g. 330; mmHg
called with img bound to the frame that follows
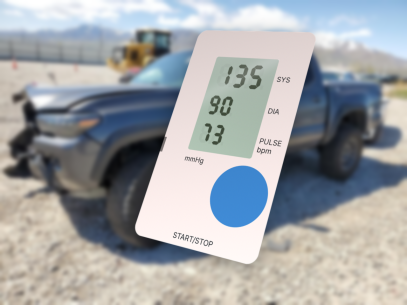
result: 135; mmHg
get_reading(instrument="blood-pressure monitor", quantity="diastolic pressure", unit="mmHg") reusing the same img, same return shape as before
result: 90; mmHg
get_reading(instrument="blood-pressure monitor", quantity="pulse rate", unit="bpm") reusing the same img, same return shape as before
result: 73; bpm
